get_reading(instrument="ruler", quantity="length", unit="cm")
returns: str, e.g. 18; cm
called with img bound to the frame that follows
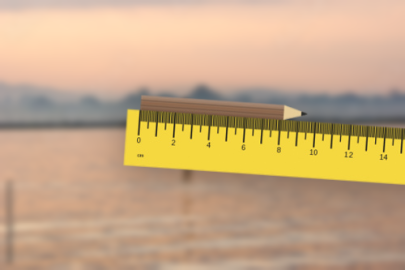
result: 9.5; cm
